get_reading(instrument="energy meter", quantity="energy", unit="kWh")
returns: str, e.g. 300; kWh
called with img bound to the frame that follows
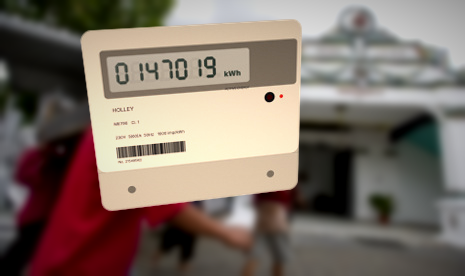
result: 147019; kWh
